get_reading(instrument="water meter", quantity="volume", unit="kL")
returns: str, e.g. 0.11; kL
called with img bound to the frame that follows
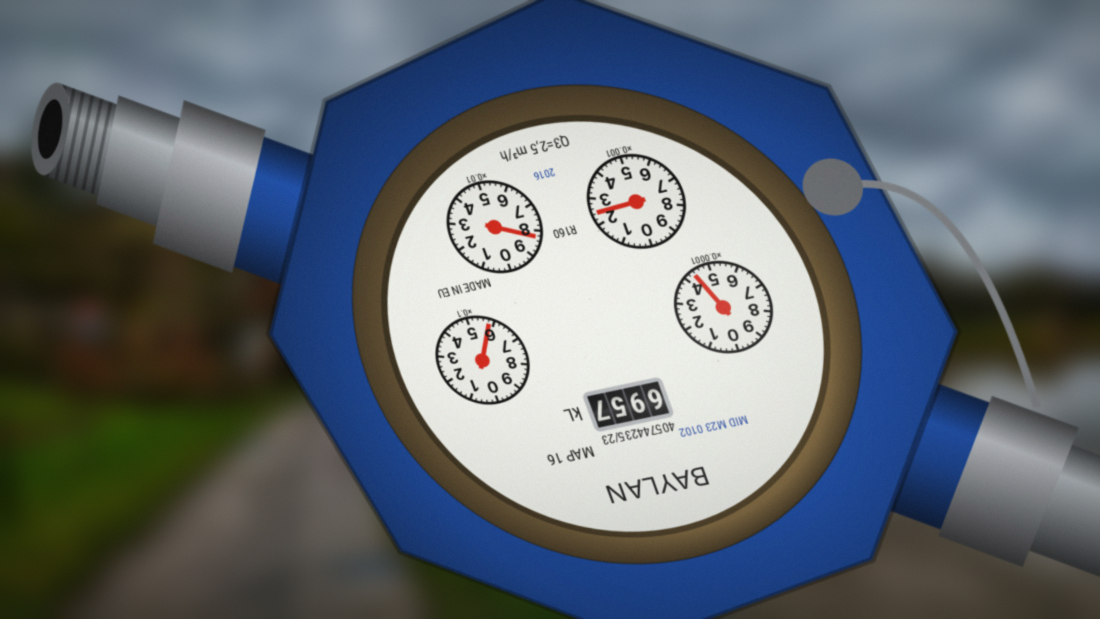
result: 6957.5824; kL
